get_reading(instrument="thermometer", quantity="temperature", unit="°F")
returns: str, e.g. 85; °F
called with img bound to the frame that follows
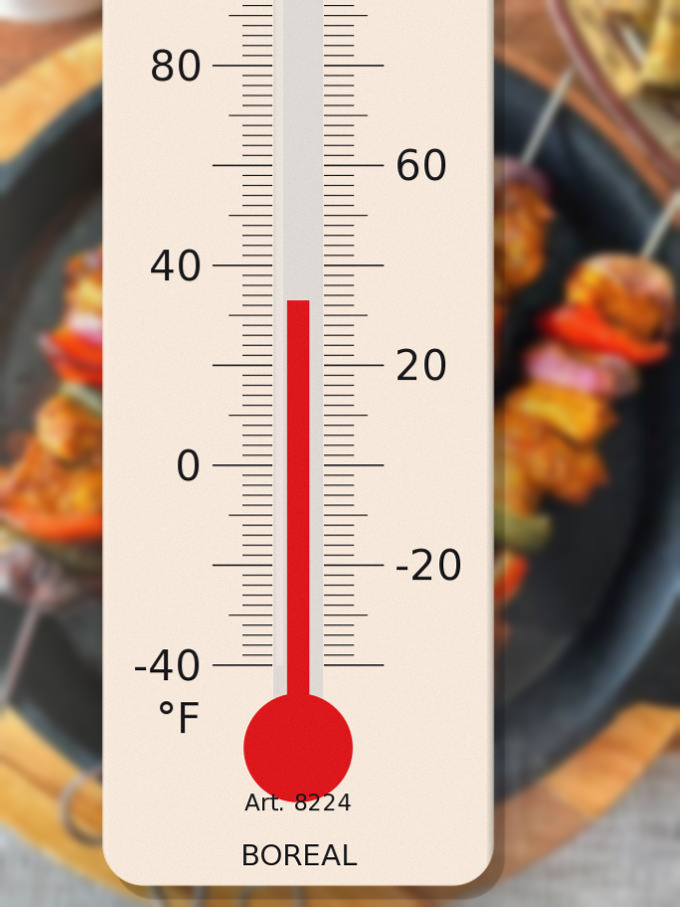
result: 33; °F
